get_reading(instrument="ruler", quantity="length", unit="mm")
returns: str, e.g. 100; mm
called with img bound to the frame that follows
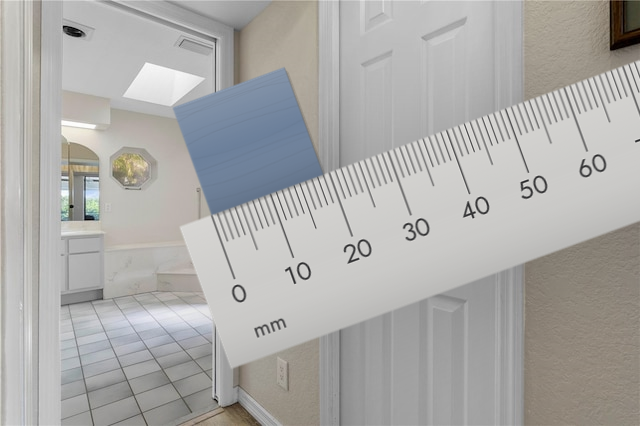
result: 19; mm
